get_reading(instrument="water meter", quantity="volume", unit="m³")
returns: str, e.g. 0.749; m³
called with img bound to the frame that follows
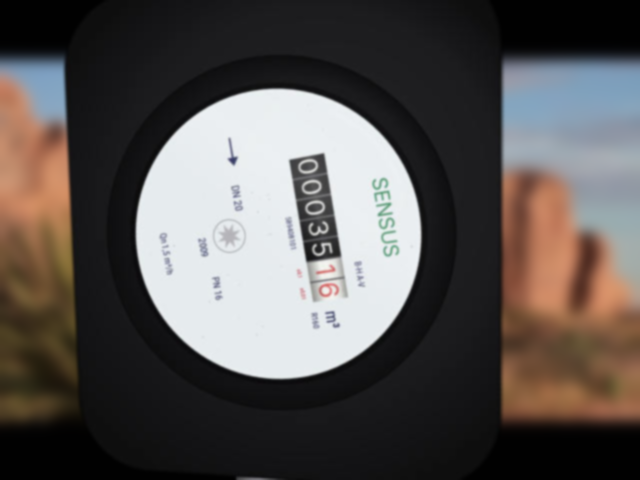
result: 35.16; m³
